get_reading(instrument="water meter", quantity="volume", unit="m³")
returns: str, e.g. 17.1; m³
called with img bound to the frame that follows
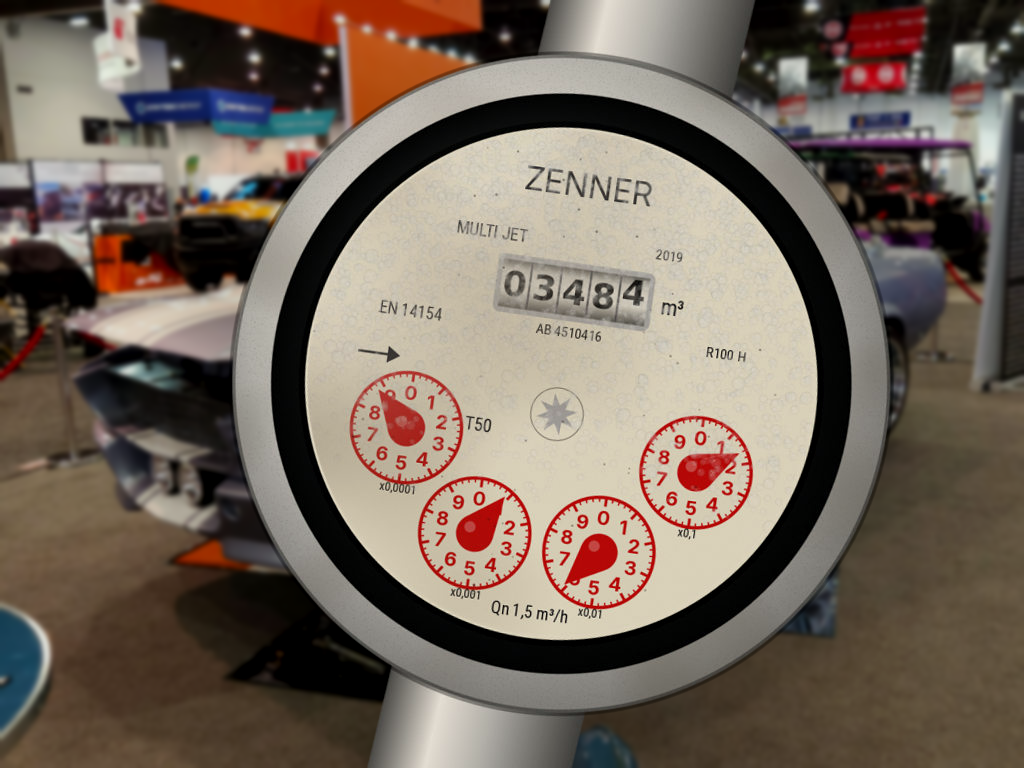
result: 3484.1608; m³
